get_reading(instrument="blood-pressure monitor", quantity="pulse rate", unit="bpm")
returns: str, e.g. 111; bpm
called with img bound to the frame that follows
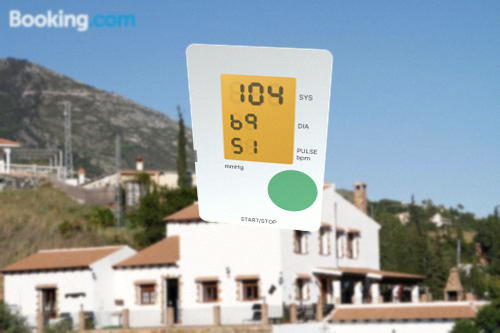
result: 51; bpm
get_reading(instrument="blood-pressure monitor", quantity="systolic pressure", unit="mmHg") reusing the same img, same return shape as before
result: 104; mmHg
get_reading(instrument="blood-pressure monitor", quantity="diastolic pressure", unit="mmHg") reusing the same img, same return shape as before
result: 69; mmHg
